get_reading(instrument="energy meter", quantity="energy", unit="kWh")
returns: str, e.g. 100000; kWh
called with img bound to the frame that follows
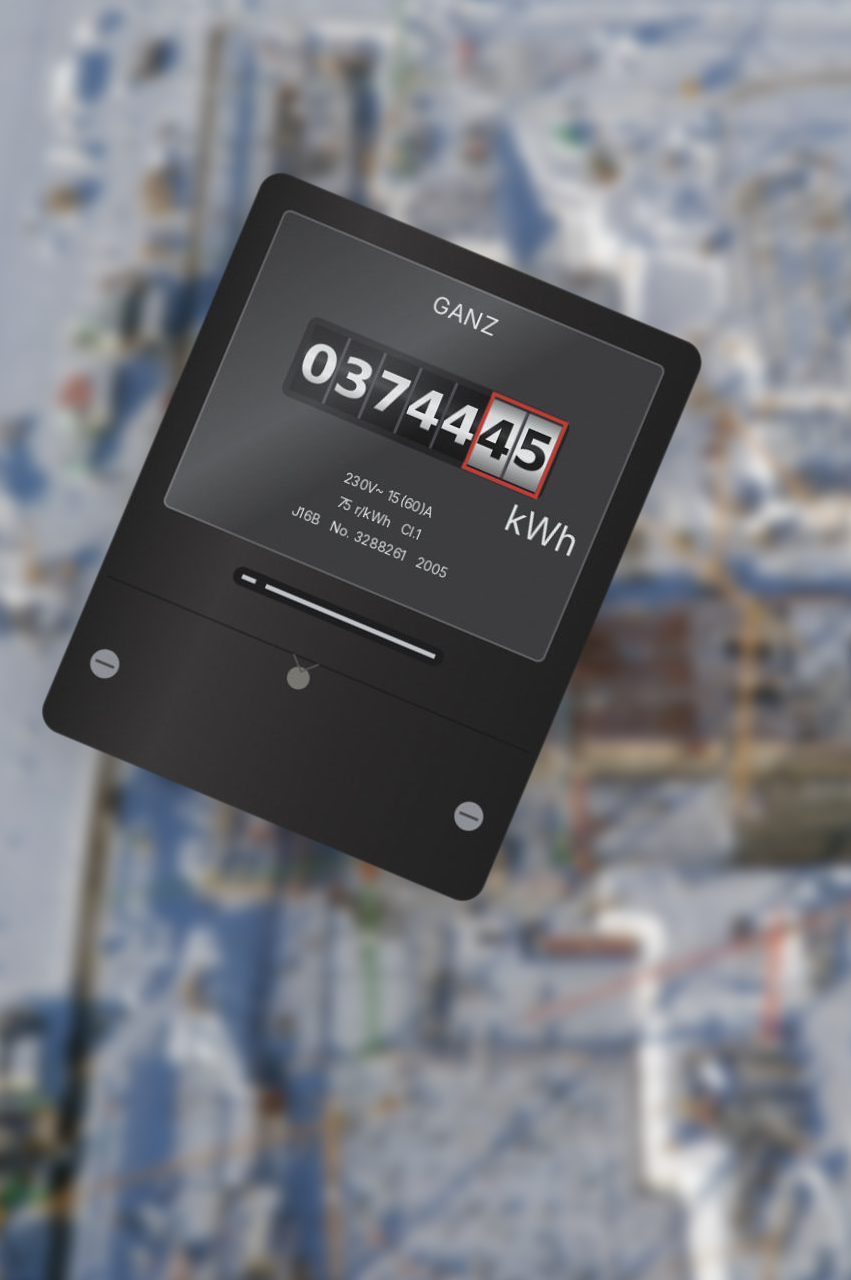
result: 3744.45; kWh
